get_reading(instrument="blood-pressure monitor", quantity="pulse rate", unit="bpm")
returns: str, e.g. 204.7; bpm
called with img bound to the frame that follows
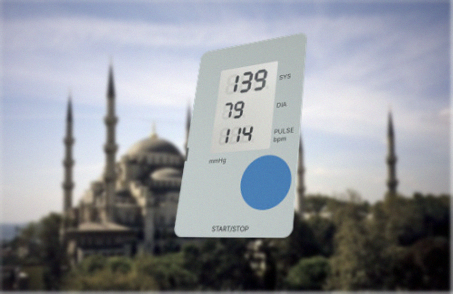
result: 114; bpm
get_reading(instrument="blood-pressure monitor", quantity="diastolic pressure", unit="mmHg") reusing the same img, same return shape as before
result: 79; mmHg
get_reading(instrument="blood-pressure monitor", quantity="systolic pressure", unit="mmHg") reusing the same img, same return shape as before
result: 139; mmHg
